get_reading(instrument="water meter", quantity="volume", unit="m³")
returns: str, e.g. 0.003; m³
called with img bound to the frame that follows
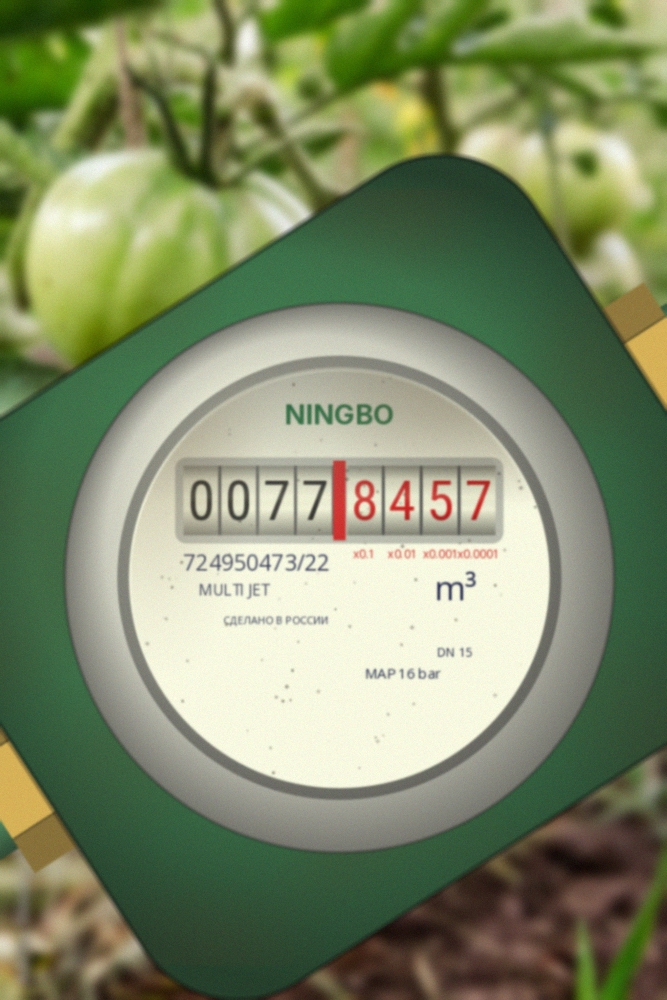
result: 77.8457; m³
